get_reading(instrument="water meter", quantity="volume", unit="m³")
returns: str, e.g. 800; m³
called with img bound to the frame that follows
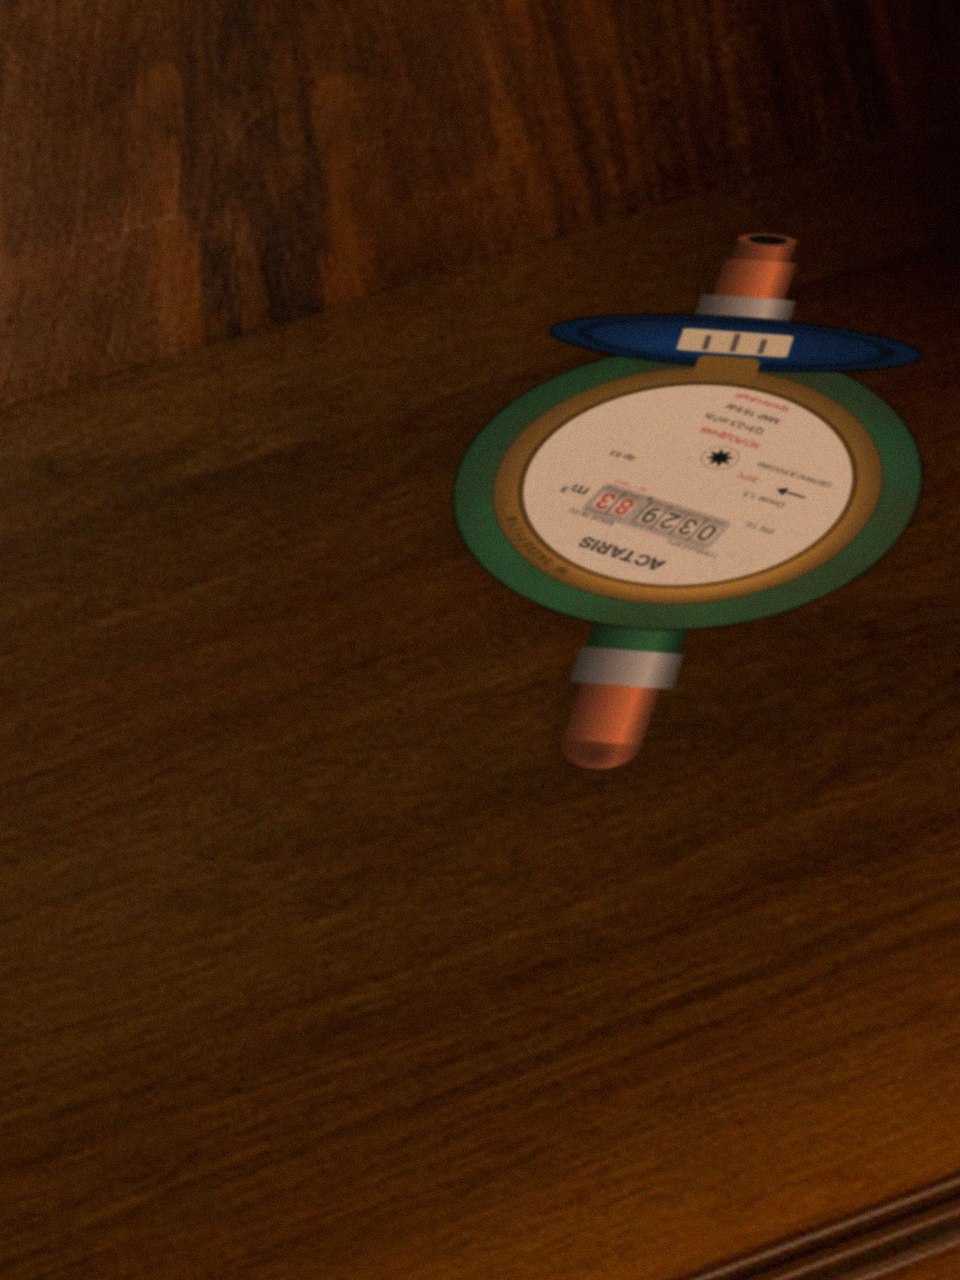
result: 329.83; m³
